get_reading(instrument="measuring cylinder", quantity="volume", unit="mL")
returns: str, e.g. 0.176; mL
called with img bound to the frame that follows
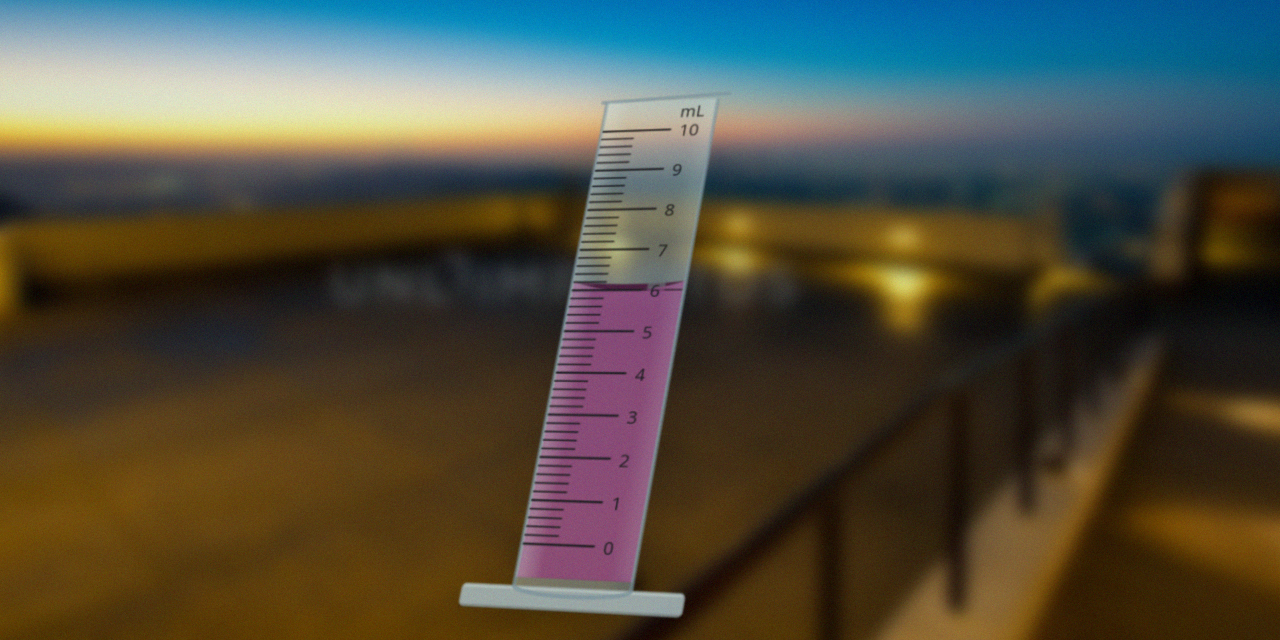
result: 6; mL
